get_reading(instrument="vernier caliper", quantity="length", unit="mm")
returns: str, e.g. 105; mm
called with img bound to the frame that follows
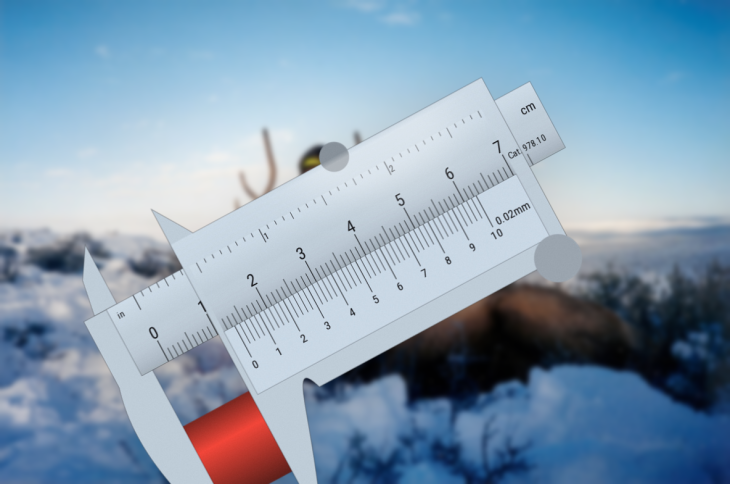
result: 13.4; mm
